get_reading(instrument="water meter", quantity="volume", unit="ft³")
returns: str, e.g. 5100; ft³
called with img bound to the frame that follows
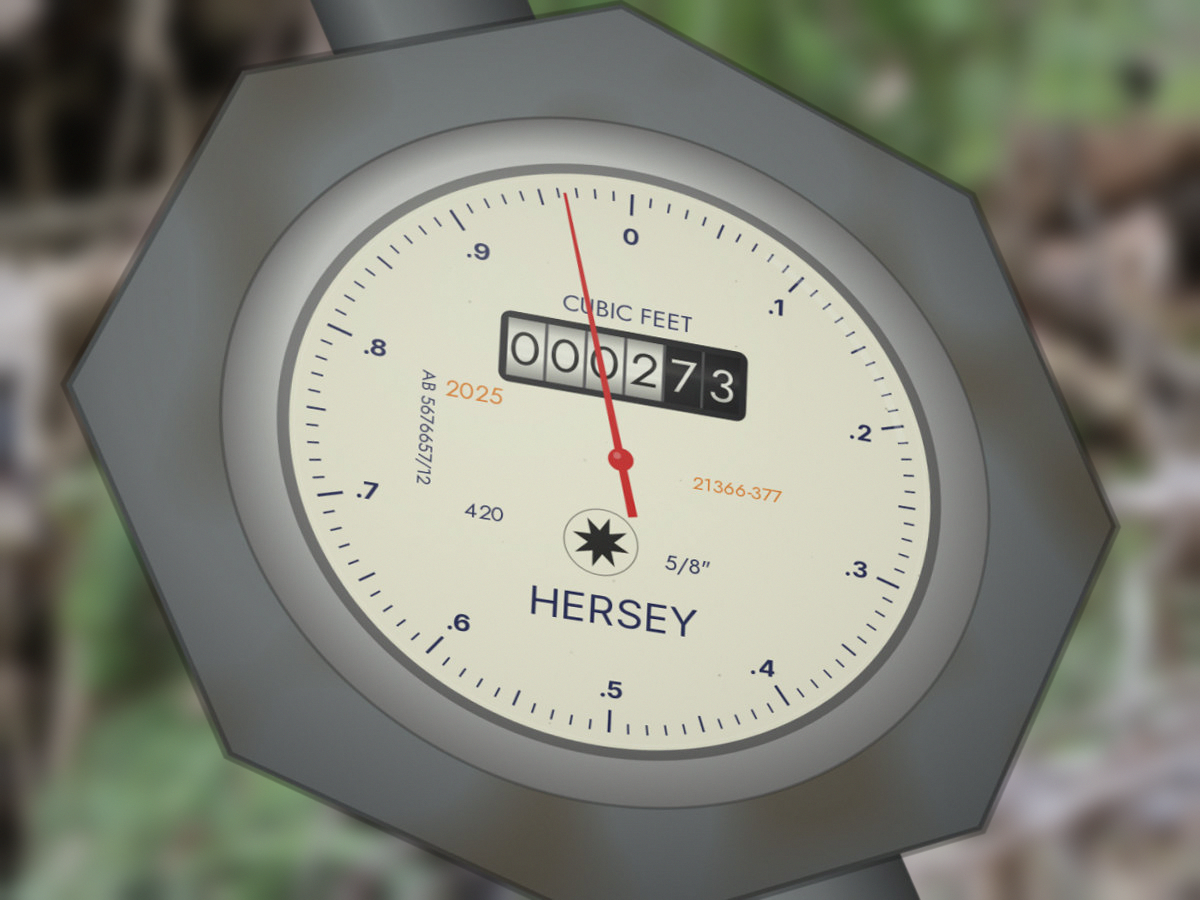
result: 272.96; ft³
